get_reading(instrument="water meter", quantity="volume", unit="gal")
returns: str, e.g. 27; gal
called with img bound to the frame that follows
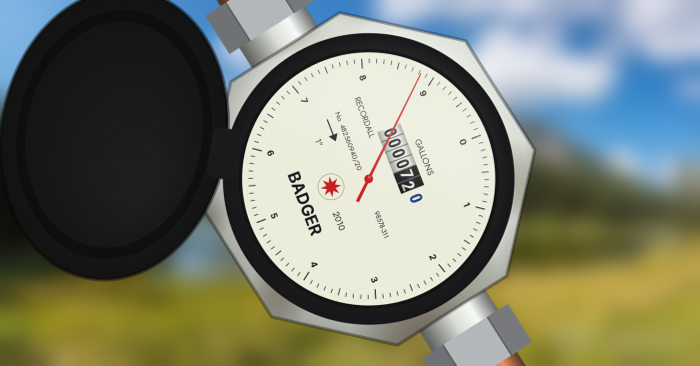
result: 718.8; gal
